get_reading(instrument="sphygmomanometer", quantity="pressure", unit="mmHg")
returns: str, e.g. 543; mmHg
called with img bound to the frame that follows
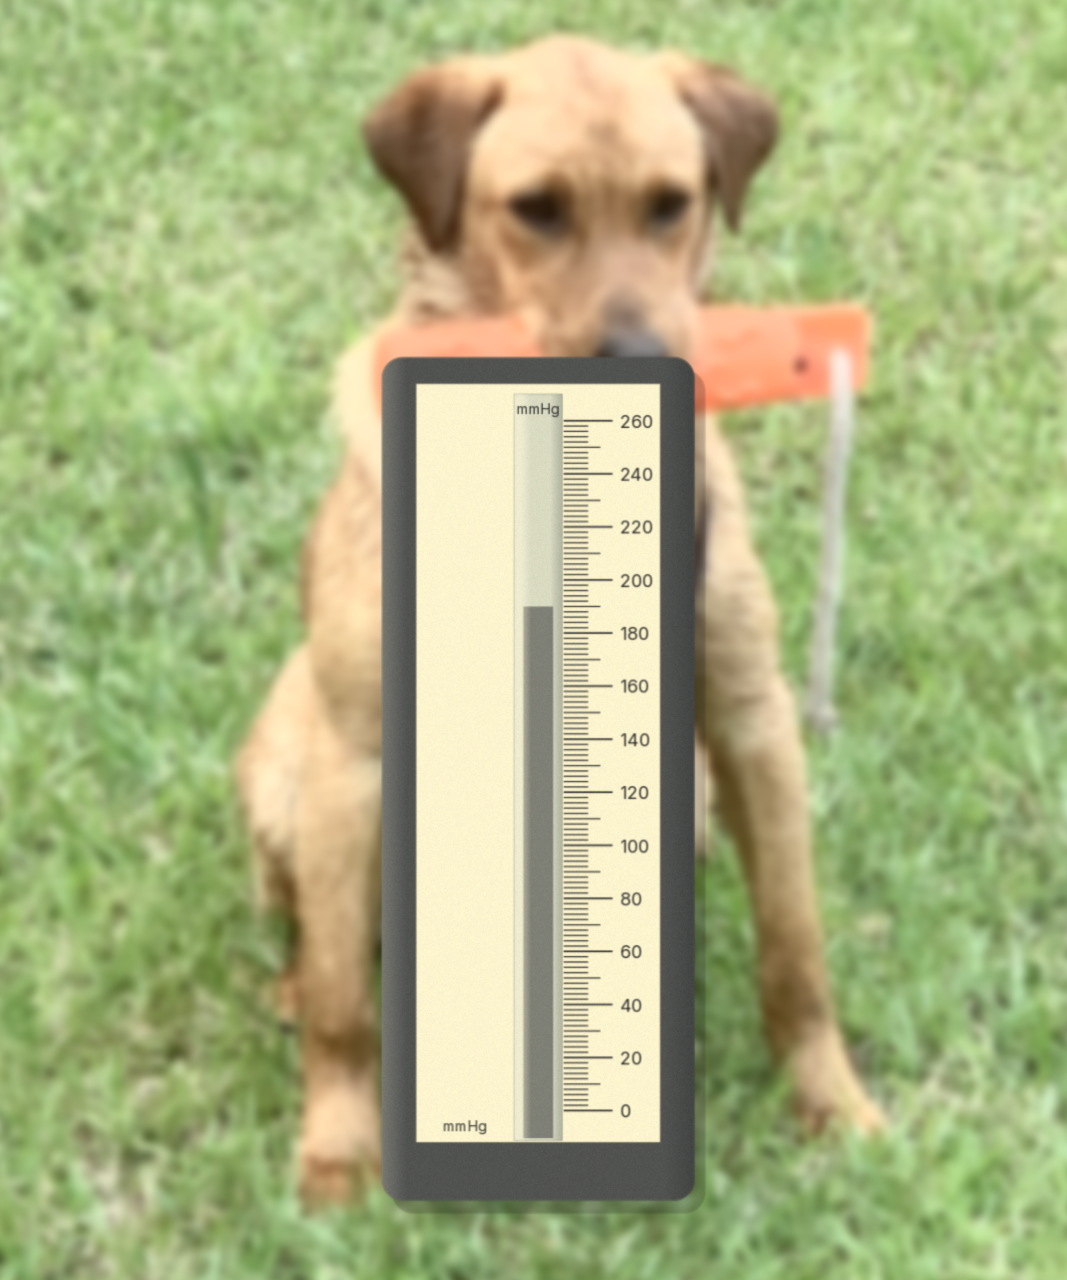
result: 190; mmHg
